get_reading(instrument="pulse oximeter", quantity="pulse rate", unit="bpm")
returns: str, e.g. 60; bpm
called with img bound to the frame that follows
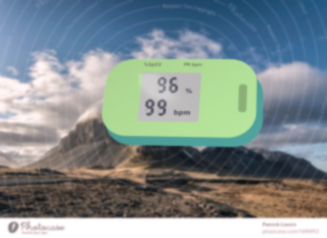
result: 99; bpm
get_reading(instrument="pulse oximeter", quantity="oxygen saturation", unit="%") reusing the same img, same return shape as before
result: 96; %
